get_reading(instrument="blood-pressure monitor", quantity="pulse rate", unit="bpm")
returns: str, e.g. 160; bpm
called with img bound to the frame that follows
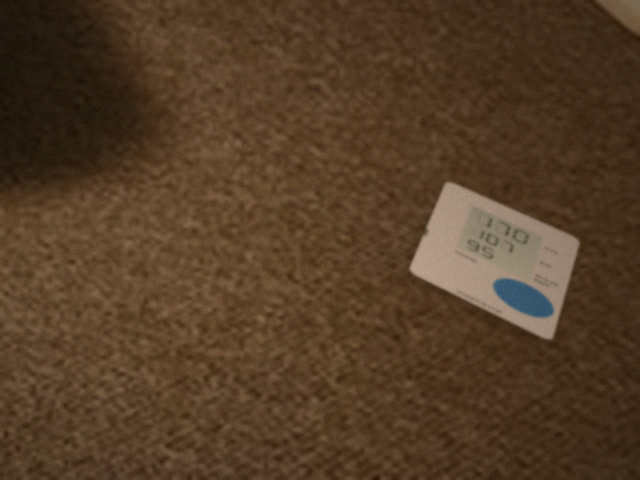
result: 95; bpm
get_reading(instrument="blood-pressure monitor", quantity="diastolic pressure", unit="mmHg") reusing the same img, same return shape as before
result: 107; mmHg
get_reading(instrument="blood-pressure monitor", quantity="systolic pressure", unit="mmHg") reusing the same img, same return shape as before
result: 170; mmHg
